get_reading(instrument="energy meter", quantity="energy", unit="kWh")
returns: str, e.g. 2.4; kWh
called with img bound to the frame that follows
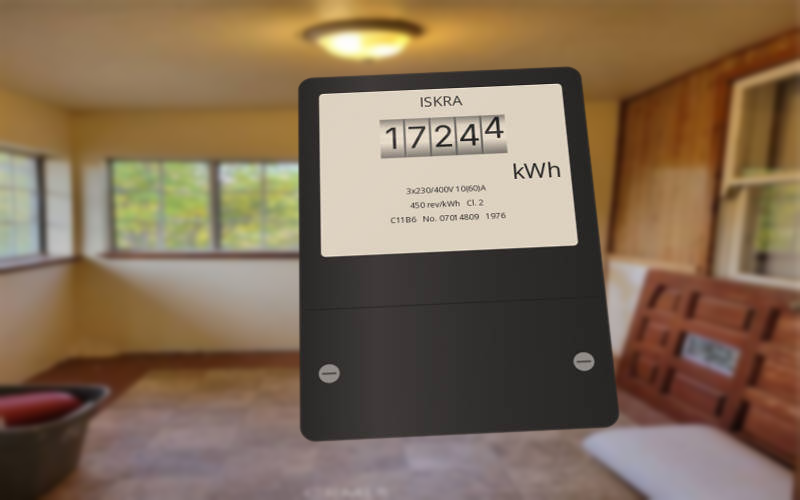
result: 17244; kWh
